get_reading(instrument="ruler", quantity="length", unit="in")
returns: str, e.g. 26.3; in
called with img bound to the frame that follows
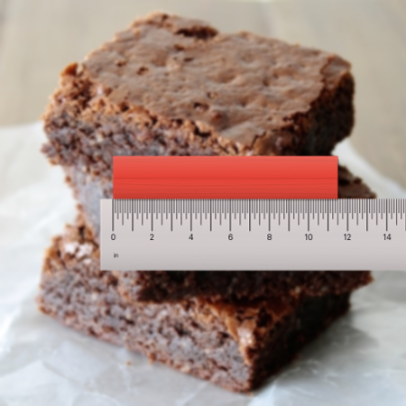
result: 11.5; in
